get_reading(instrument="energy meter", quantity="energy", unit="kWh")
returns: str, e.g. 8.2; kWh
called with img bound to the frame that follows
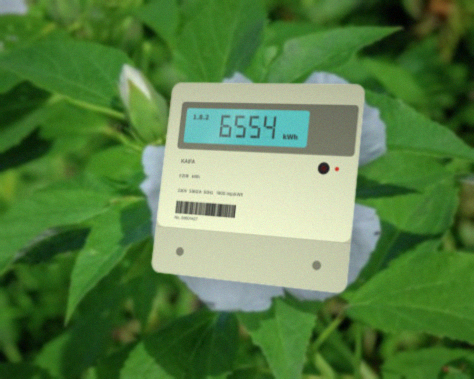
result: 6554; kWh
